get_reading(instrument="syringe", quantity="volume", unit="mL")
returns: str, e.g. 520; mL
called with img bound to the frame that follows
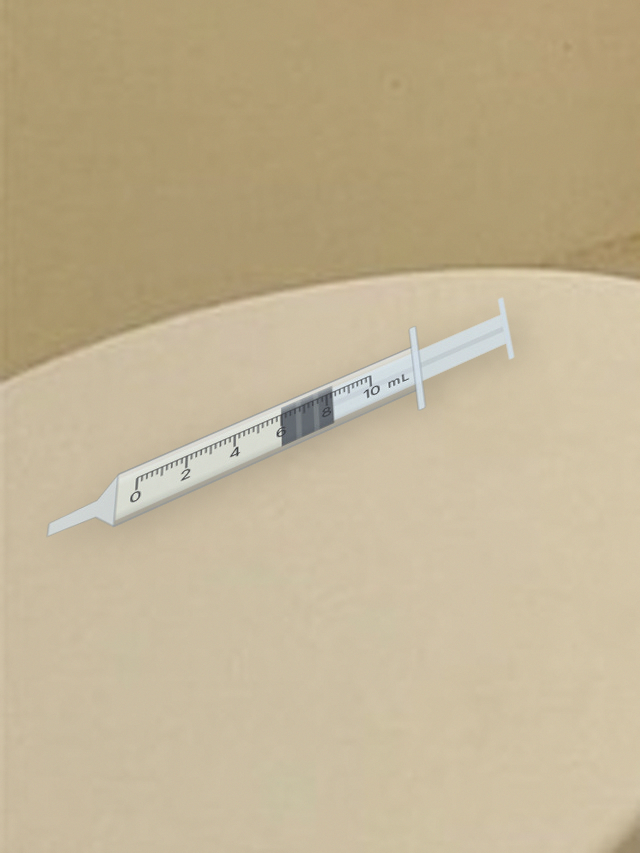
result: 6; mL
